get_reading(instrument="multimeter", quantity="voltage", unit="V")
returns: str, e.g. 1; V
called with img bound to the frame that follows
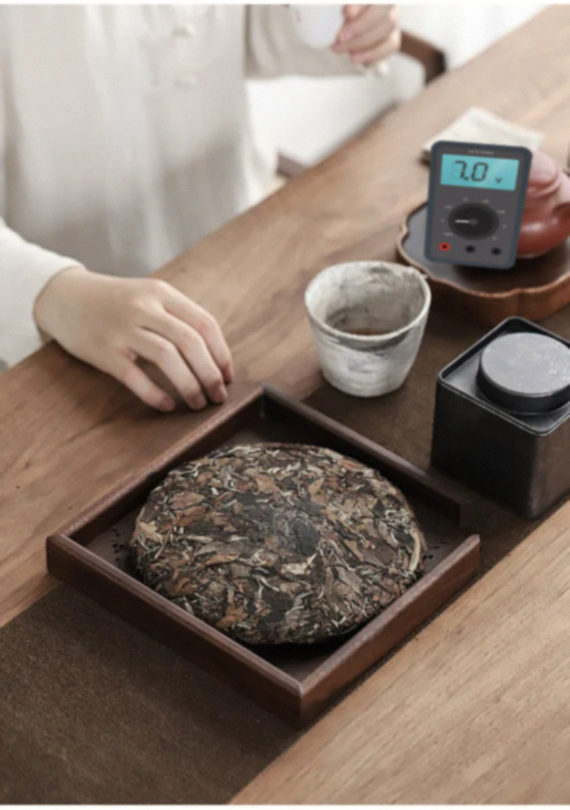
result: 7.0; V
